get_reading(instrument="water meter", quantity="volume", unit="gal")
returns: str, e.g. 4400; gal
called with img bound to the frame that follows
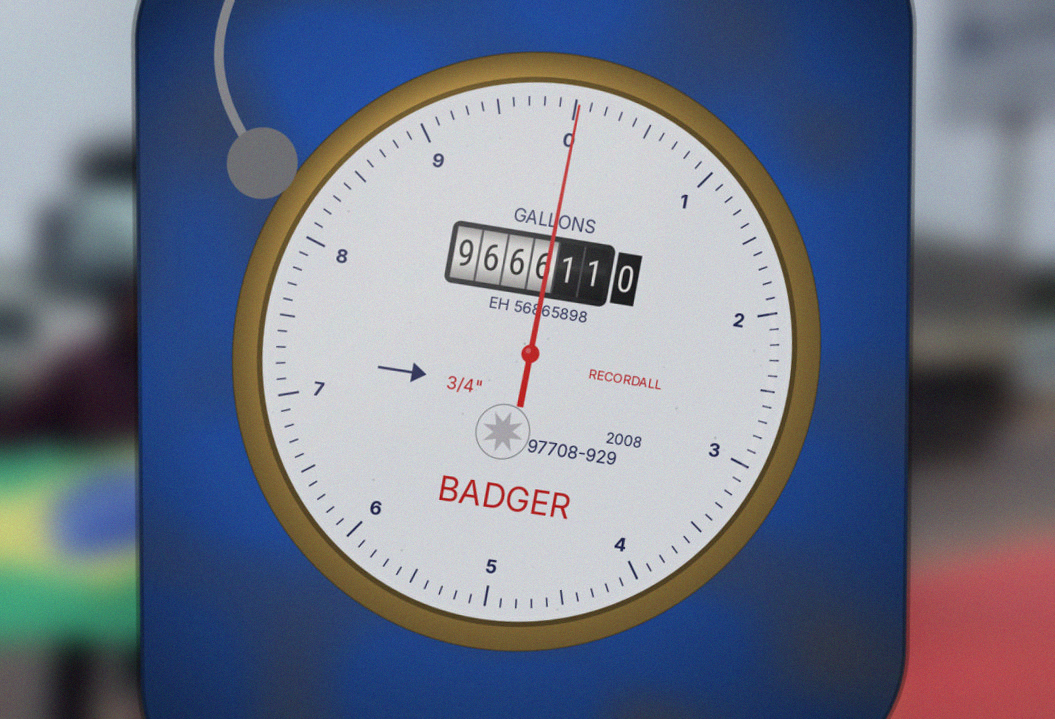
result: 9666110.0; gal
